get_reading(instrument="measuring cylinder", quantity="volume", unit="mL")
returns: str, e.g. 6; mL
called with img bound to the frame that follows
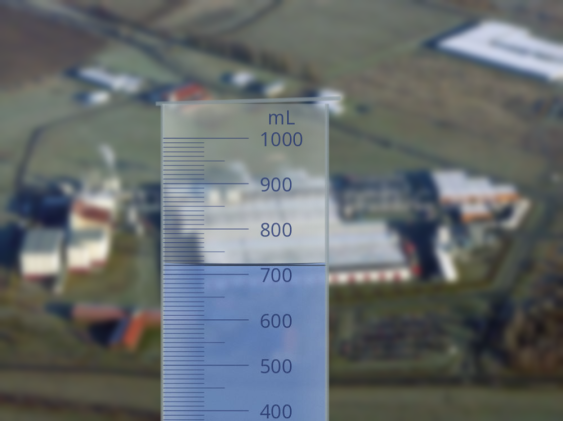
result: 720; mL
